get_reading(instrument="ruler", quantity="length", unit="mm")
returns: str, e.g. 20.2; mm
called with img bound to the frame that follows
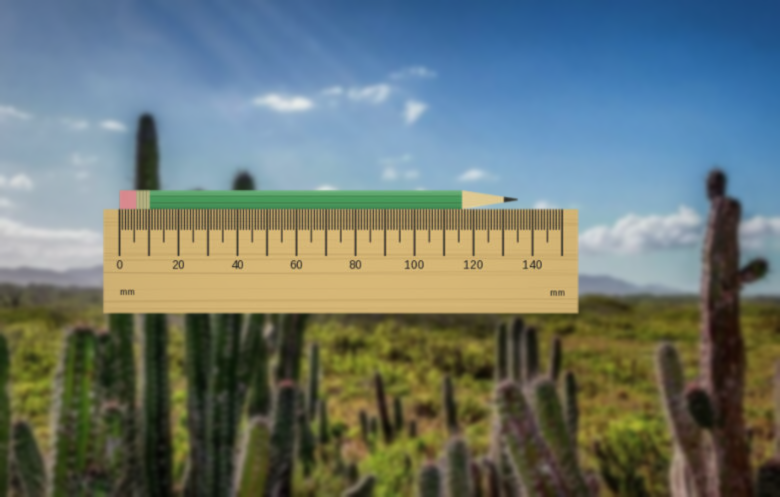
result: 135; mm
